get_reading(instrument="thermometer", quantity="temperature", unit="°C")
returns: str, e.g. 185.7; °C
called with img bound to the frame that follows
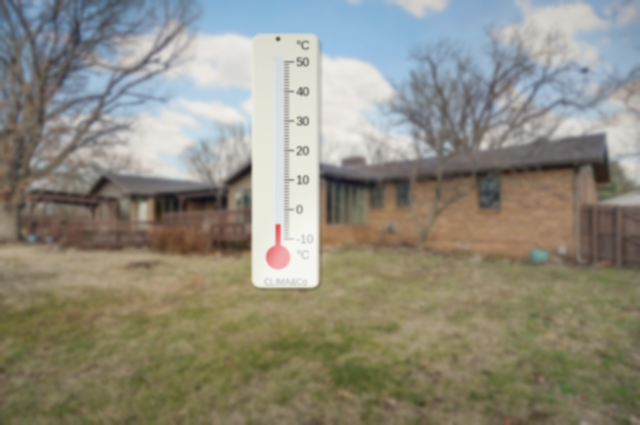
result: -5; °C
